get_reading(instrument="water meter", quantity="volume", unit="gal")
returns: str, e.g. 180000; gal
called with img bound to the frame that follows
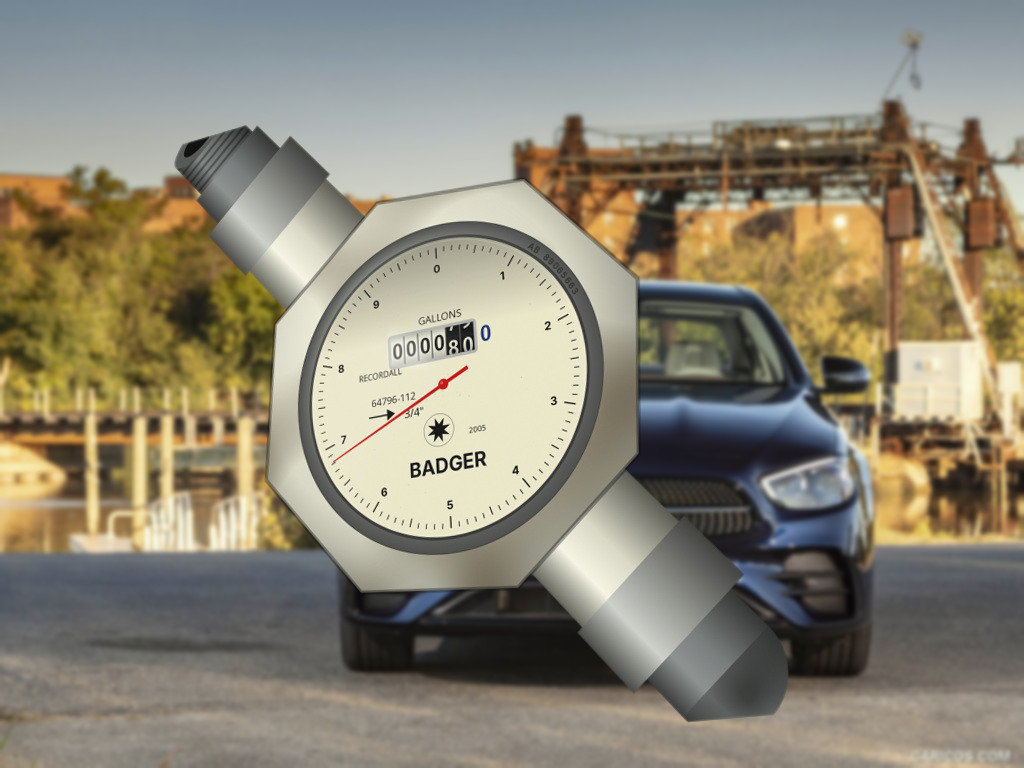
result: 796.8; gal
